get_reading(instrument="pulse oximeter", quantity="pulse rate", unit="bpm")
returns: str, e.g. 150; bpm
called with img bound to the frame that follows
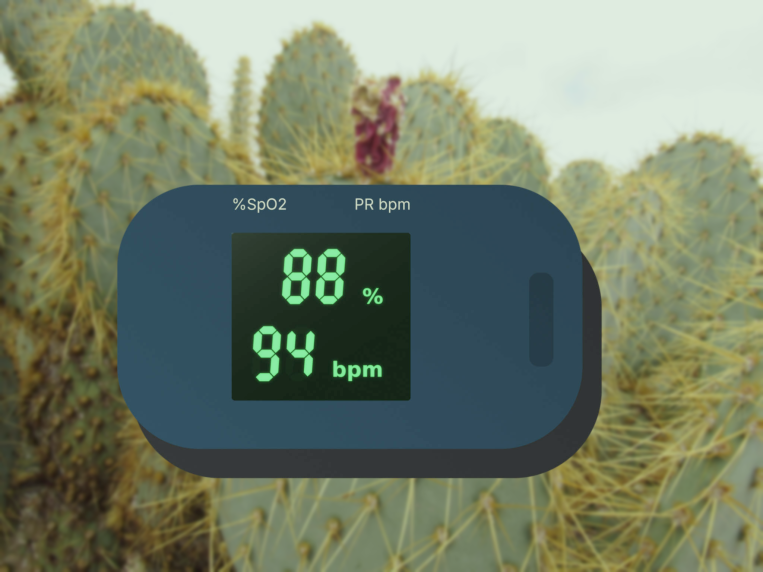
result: 94; bpm
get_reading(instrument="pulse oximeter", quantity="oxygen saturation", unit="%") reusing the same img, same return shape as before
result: 88; %
